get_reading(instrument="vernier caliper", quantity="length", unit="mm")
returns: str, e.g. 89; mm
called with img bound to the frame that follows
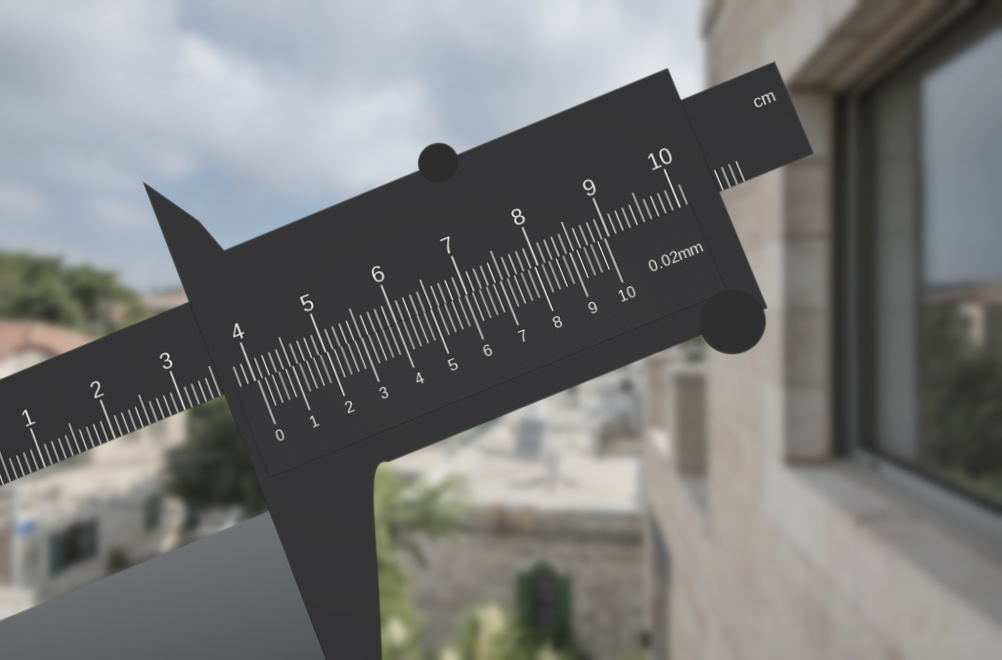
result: 40.4; mm
